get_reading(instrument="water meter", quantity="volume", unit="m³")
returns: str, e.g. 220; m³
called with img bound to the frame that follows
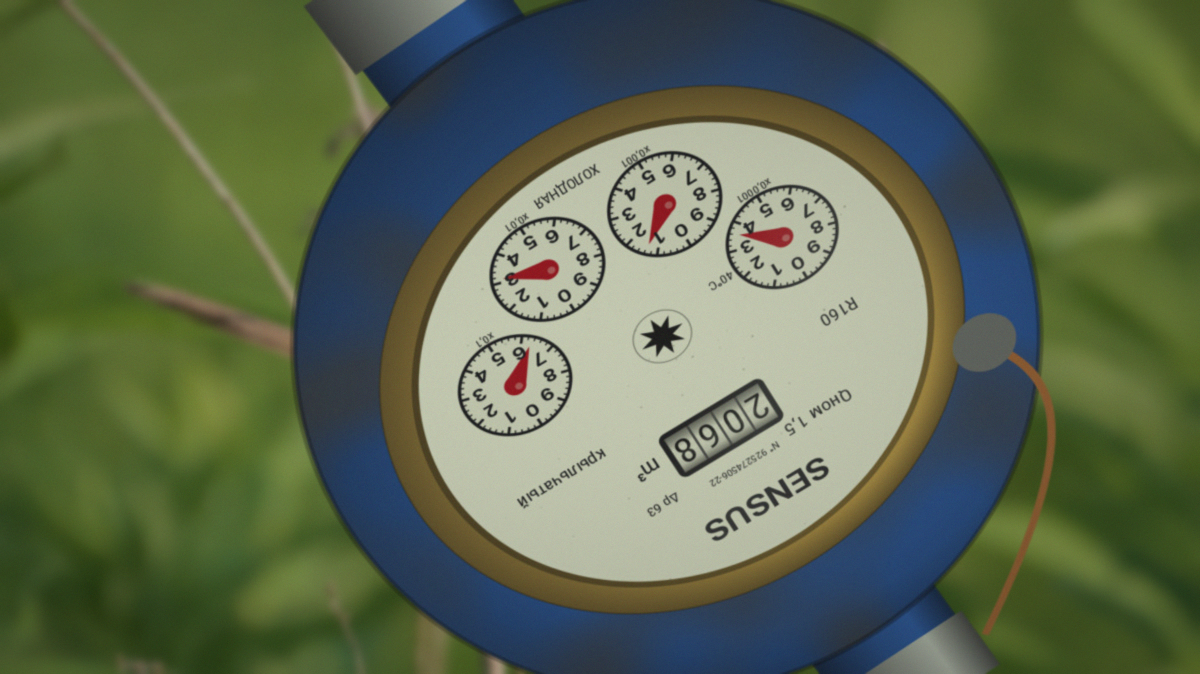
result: 2068.6313; m³
